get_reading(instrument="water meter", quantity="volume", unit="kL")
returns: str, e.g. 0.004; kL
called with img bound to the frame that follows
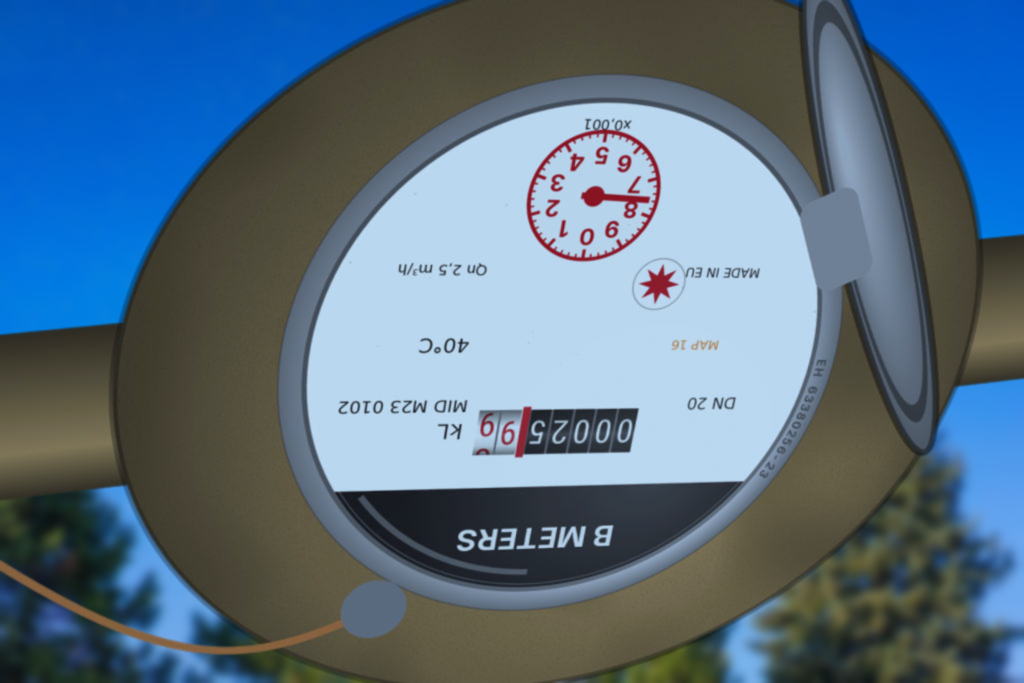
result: 25.987; kL
